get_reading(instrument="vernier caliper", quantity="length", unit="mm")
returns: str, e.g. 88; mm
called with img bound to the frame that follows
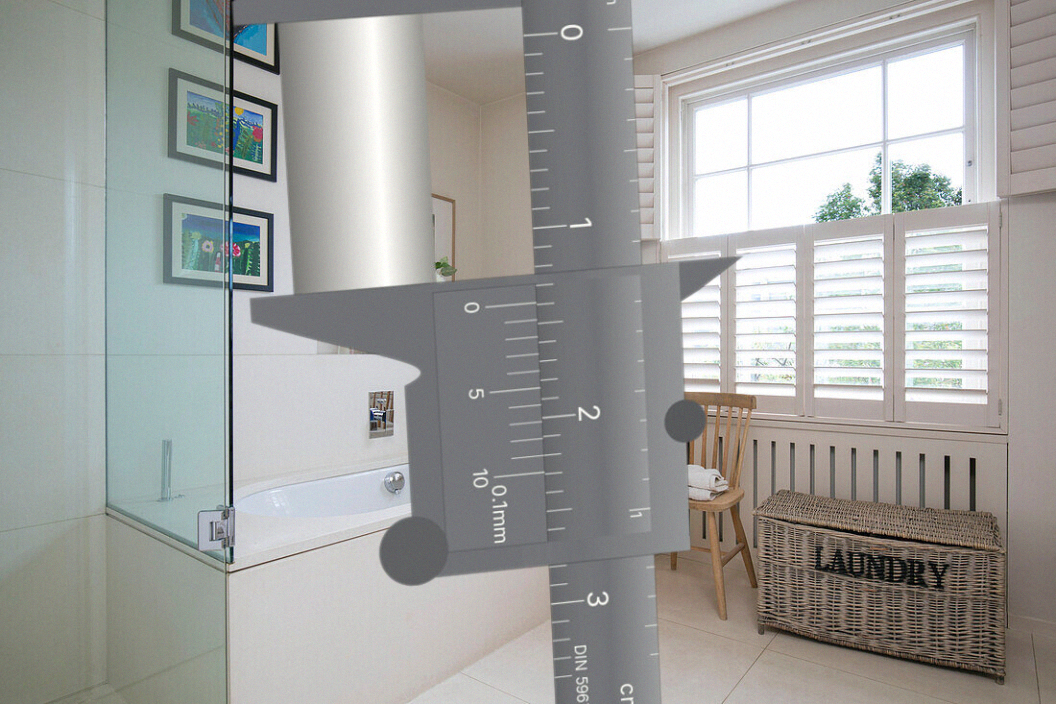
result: 13.9; mm
